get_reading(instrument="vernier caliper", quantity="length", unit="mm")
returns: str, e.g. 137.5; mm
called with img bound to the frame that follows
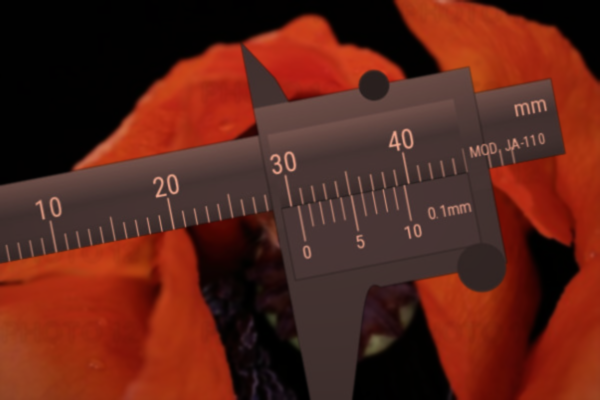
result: 30.6; mm
